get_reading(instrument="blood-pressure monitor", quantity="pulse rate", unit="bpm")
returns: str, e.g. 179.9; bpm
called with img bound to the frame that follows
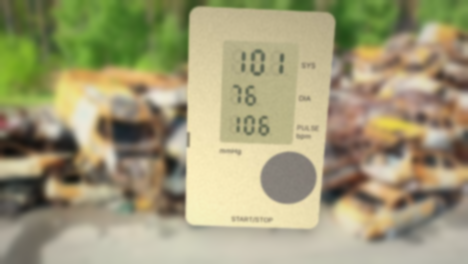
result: 106; bpm
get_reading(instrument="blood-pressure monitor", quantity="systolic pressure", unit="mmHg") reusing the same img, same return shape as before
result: 101; mmHg
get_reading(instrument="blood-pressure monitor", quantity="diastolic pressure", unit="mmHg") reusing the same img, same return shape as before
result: 76; mmHg
